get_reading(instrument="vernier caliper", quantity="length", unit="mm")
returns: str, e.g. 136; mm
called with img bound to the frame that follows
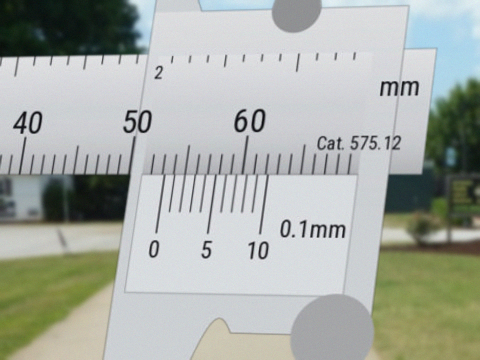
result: 53.2; mm
